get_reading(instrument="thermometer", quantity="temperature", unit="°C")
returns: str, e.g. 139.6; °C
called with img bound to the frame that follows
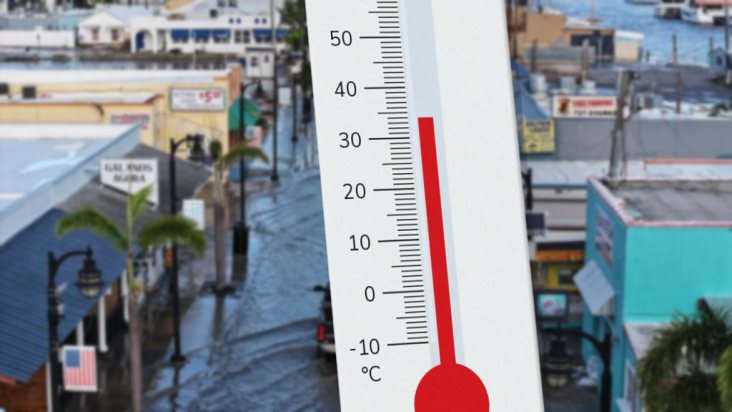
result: 34; °C
